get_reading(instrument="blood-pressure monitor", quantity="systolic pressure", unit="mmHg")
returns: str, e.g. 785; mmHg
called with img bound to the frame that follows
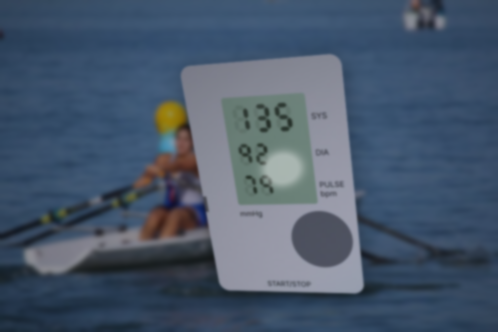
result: 135; mmHg
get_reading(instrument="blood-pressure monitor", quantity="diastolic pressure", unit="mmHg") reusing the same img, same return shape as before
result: 92; mmHg
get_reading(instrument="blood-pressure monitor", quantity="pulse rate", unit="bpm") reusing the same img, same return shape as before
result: 79; bpm
